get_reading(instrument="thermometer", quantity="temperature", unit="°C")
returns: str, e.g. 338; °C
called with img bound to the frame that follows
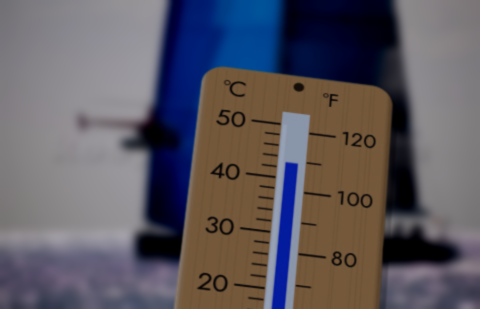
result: 43; °C
